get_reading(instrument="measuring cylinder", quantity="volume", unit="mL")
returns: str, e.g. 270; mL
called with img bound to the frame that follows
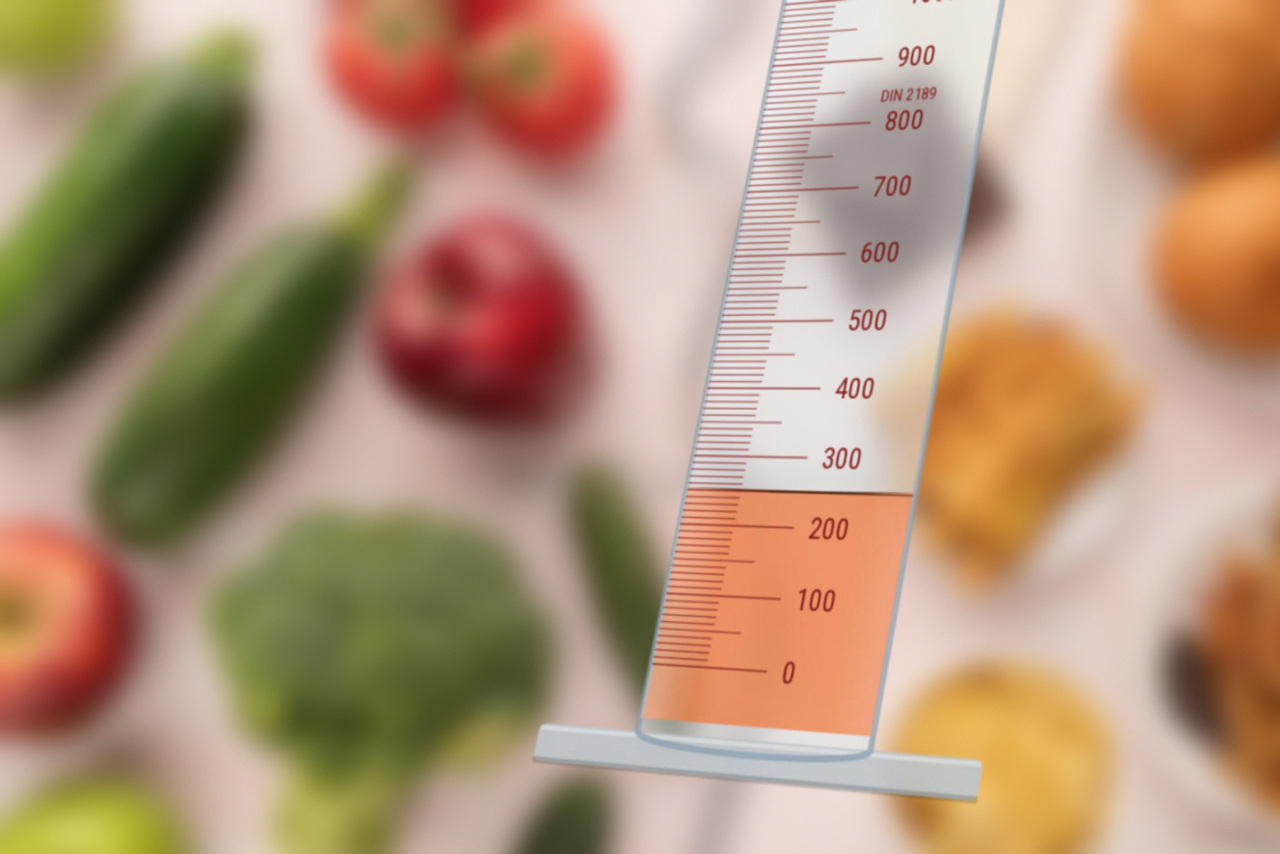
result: 250; mL
